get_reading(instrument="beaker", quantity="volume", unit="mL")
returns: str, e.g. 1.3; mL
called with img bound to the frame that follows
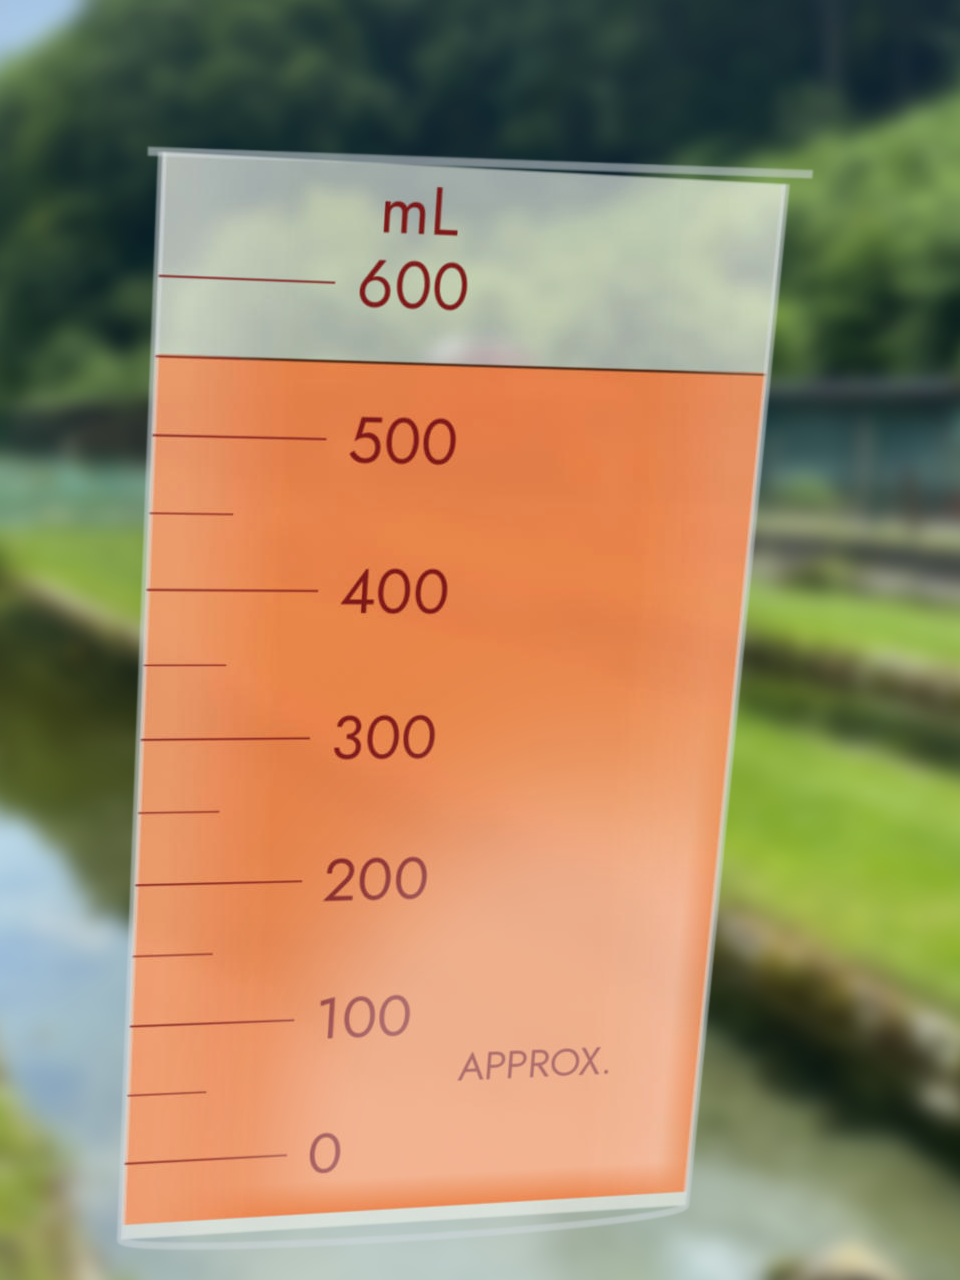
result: 550; mL
